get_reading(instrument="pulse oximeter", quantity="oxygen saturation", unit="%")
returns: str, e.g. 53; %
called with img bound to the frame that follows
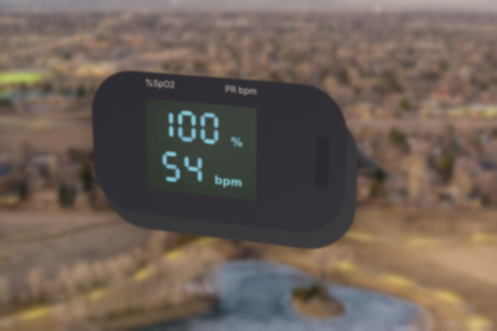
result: 100; %
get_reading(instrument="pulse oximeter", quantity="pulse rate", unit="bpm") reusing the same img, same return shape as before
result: 54; bpm
